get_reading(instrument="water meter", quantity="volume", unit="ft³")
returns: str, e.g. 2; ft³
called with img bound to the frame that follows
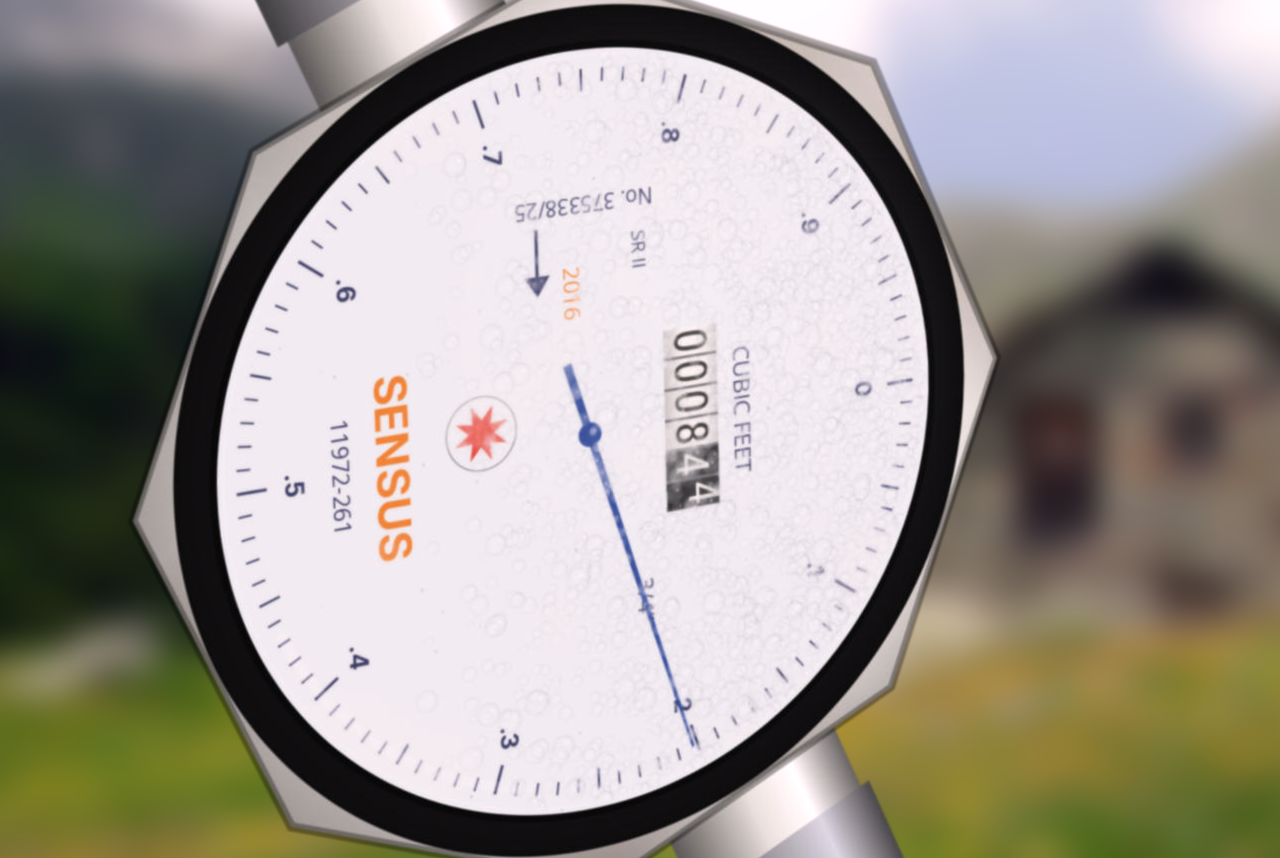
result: 844.20; ft³
